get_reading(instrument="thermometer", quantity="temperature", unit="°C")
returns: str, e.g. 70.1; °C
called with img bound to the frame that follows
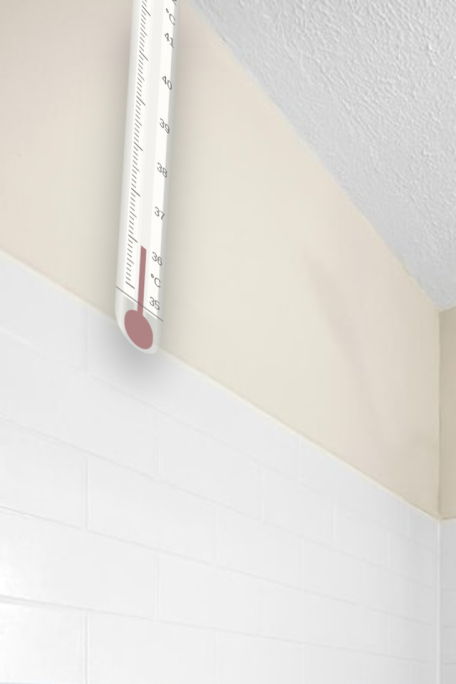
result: 36; °C
